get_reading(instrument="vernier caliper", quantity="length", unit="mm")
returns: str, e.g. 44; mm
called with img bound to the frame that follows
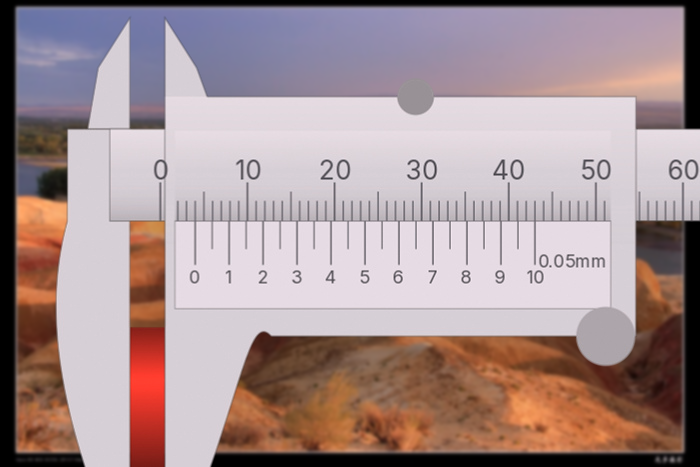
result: 4.0; mm
